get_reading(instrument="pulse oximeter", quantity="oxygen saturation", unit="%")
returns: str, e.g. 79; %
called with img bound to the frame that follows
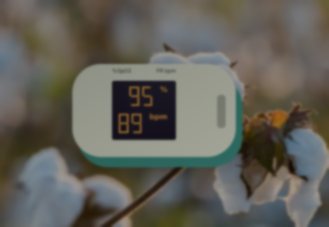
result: 95; %
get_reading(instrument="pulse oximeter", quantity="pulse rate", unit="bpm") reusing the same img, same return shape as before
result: 89; bpm
